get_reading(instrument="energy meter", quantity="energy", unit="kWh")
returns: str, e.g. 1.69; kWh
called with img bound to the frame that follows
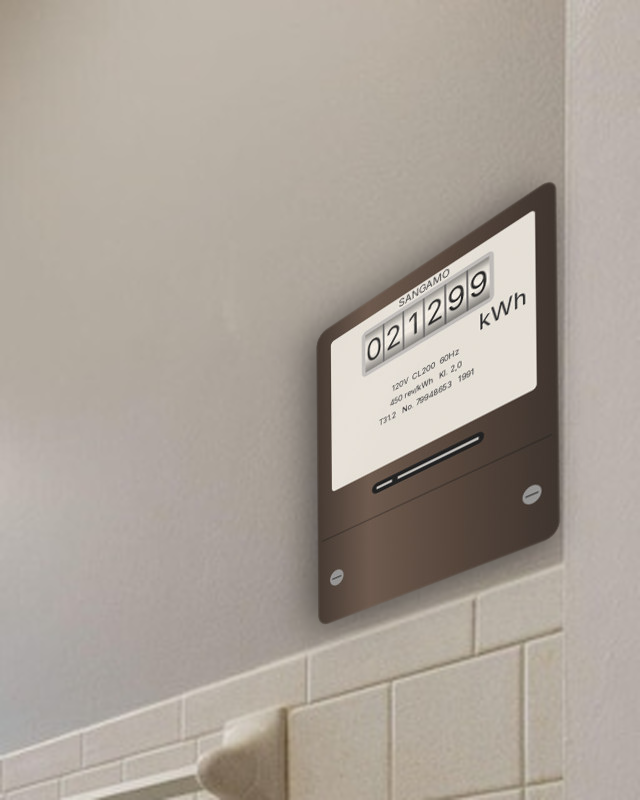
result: 21299; kWh
